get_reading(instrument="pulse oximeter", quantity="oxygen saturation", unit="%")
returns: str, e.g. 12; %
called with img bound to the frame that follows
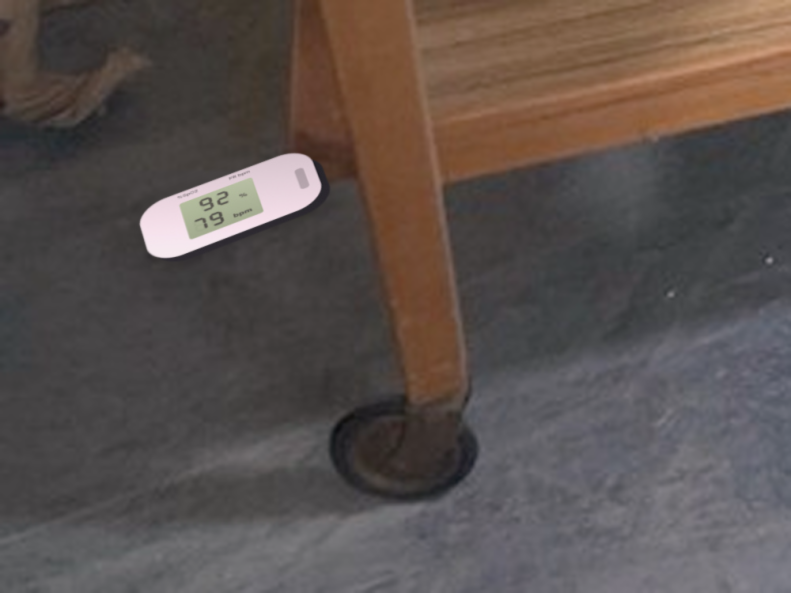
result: 92; %
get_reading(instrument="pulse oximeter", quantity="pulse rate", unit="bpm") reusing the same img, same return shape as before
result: 79; bpm
